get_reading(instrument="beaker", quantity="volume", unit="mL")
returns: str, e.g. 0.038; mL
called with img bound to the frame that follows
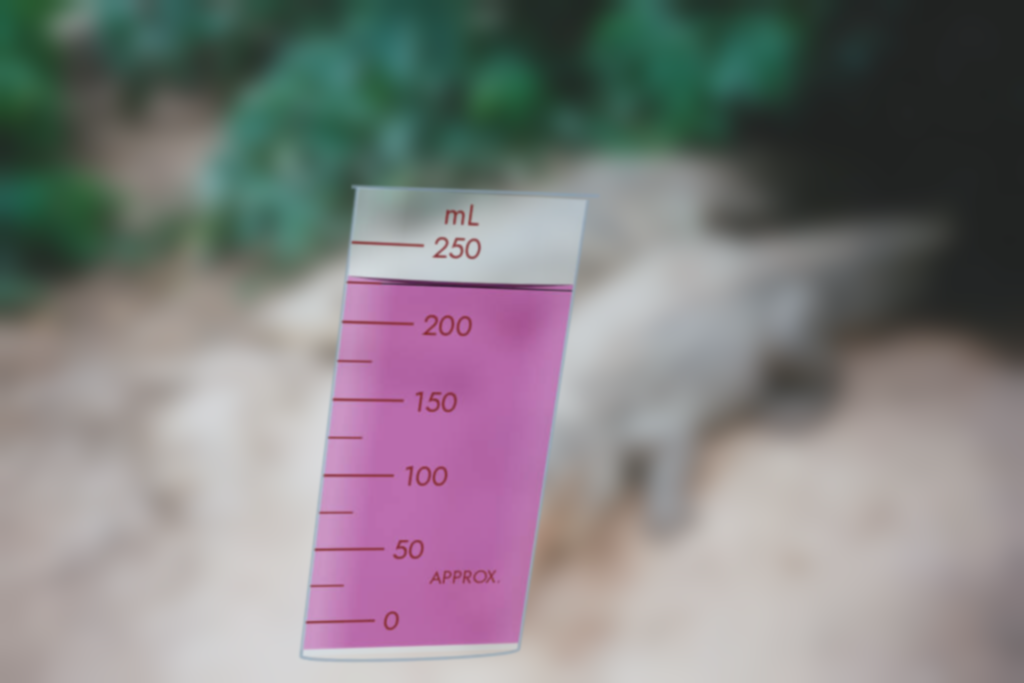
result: 225; mL
